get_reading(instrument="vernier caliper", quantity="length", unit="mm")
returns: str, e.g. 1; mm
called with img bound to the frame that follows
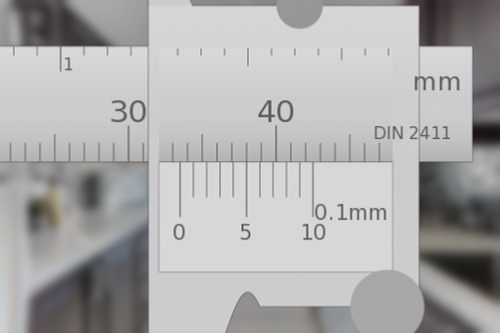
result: 33.5; mm
